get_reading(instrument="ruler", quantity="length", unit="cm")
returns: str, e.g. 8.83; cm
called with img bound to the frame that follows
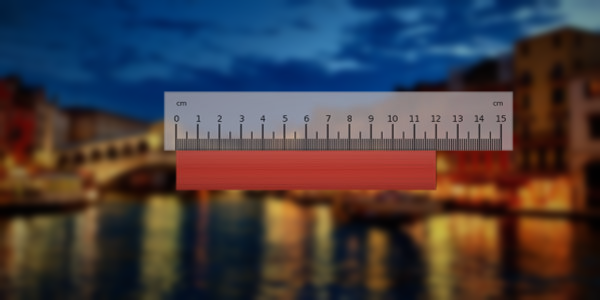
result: 12; cm
